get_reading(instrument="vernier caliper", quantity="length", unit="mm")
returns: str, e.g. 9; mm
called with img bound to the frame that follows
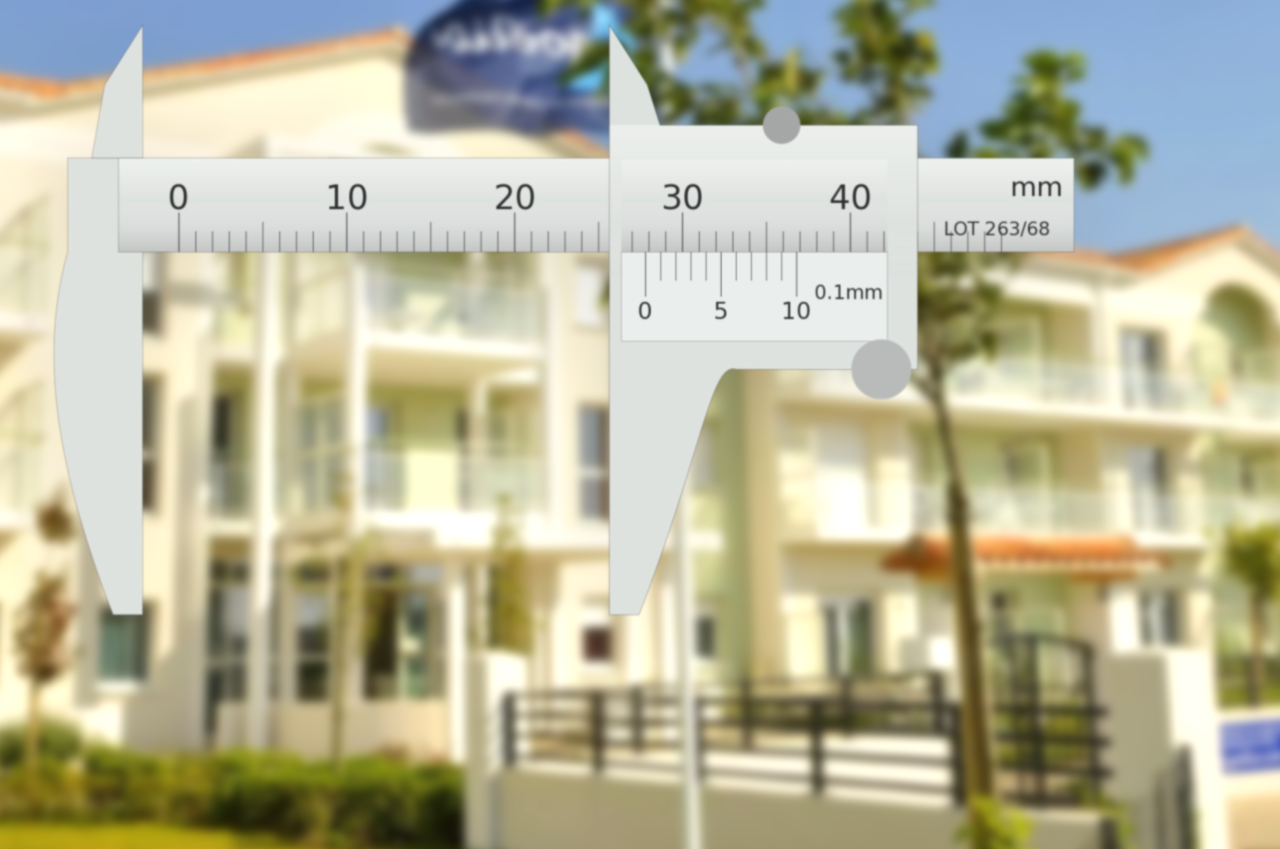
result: 27.8; mm
